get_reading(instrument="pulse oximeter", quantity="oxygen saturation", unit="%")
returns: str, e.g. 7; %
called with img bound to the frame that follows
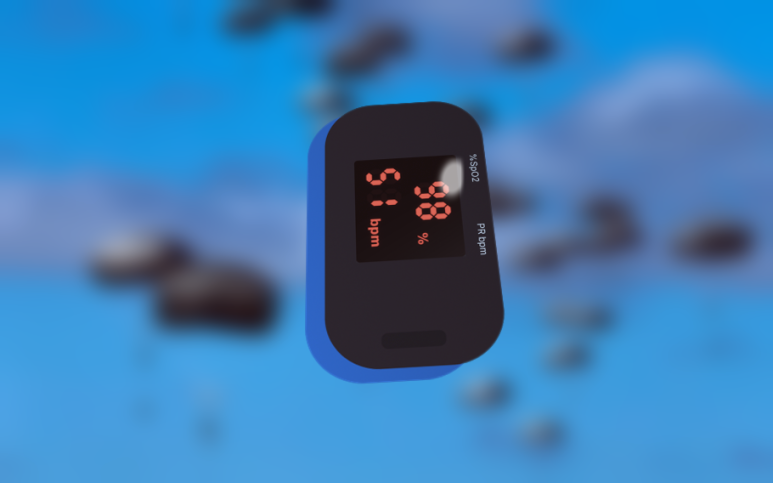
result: 98; %
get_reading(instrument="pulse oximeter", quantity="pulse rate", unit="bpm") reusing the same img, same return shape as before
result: 51; bpm
